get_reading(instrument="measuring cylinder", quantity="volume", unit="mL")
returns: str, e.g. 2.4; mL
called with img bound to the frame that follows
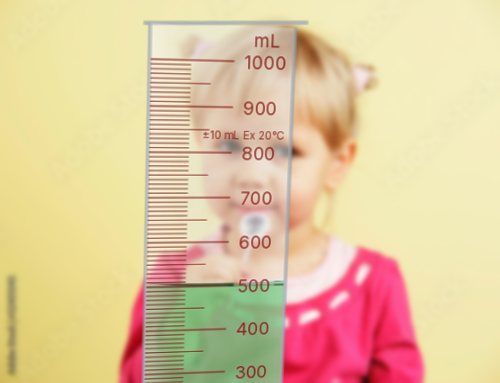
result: 500; mL
